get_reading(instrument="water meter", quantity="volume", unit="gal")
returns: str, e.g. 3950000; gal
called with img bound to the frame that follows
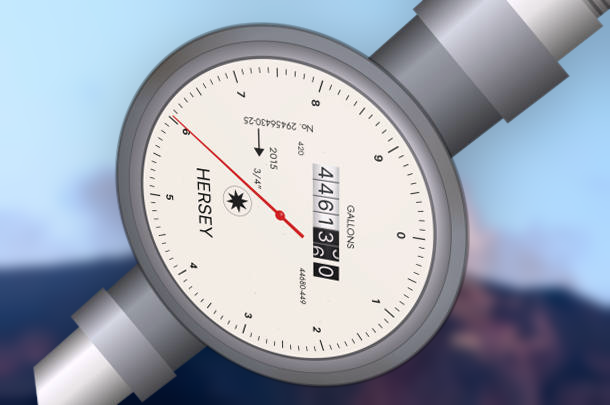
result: 4461356.0; gal
